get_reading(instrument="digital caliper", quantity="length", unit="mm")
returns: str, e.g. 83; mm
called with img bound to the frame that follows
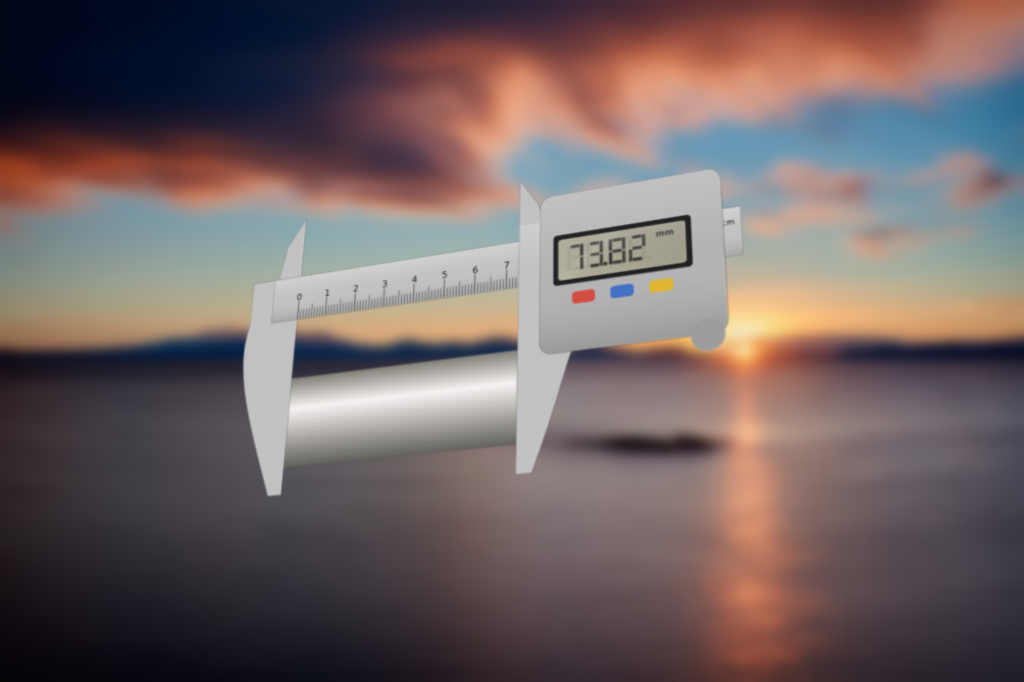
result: 73.82; mm
